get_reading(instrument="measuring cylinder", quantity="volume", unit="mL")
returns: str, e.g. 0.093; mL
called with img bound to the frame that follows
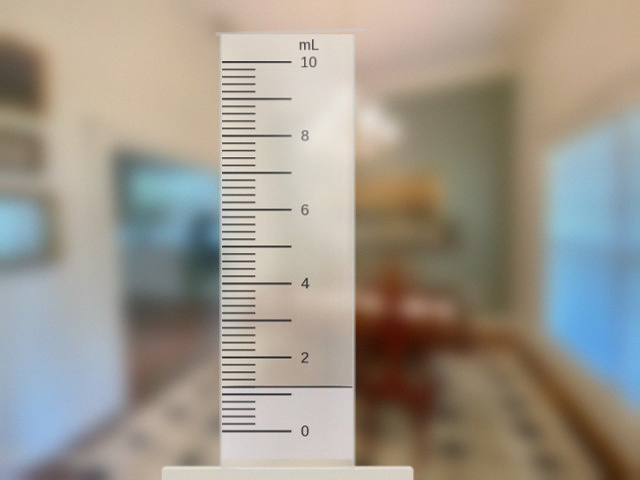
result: 1.2; mL
